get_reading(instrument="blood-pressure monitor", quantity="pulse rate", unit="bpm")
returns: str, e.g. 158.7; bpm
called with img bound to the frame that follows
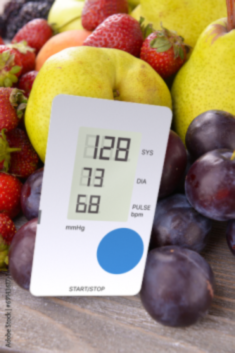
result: 68; bpm
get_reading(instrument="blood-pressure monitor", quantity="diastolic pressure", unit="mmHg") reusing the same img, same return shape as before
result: 73; mmHg
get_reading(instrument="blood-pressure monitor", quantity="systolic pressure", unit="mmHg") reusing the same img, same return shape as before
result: 128; mmHg
